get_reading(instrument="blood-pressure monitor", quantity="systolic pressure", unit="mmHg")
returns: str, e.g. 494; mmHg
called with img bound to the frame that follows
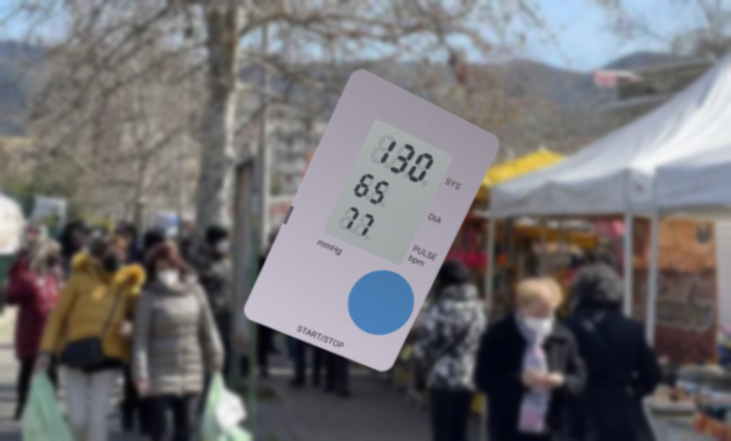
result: 130; mmHg
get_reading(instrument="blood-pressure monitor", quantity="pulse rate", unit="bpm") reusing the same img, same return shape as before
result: 77; bpm
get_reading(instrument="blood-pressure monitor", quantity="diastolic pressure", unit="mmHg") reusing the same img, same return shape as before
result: 65; mmHg
